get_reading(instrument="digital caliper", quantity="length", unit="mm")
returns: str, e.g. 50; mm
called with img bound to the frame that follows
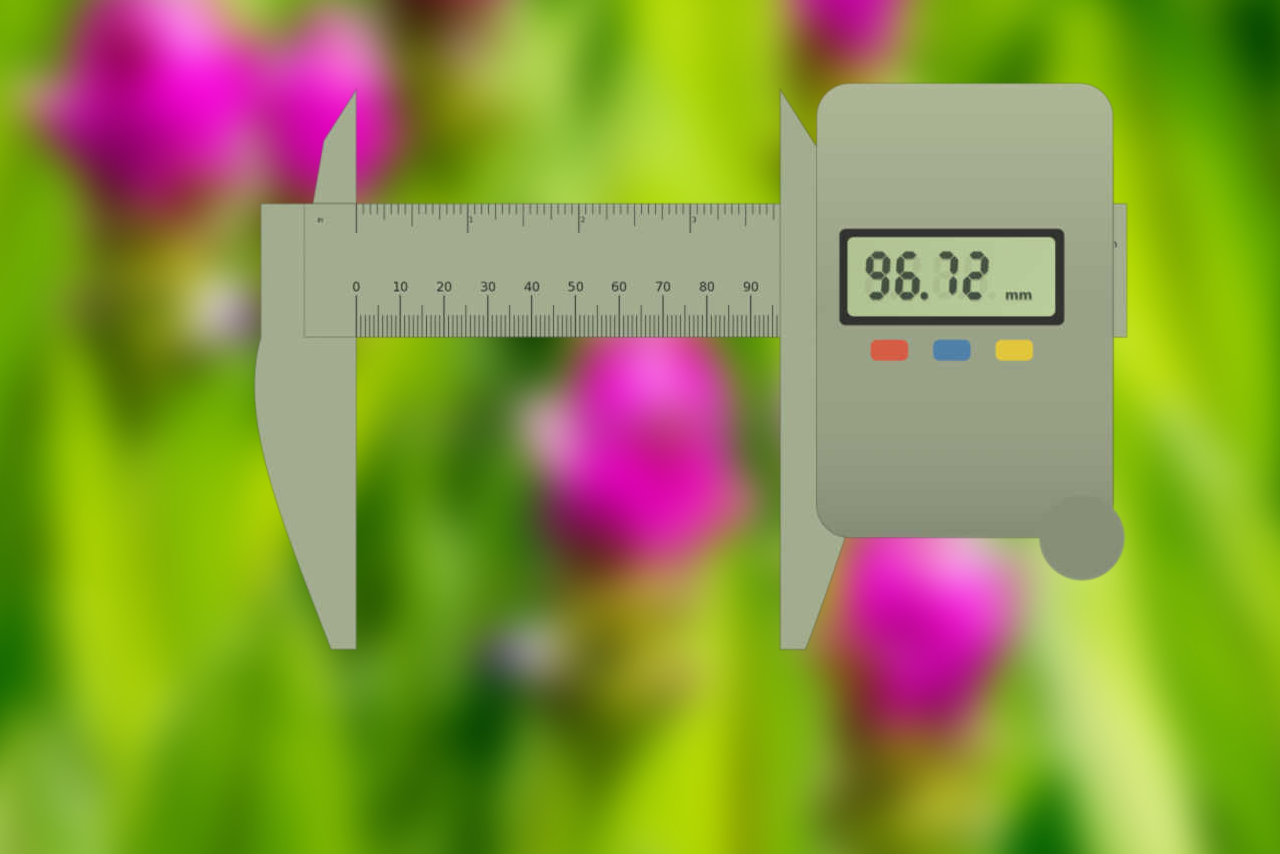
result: 96.72; mm
